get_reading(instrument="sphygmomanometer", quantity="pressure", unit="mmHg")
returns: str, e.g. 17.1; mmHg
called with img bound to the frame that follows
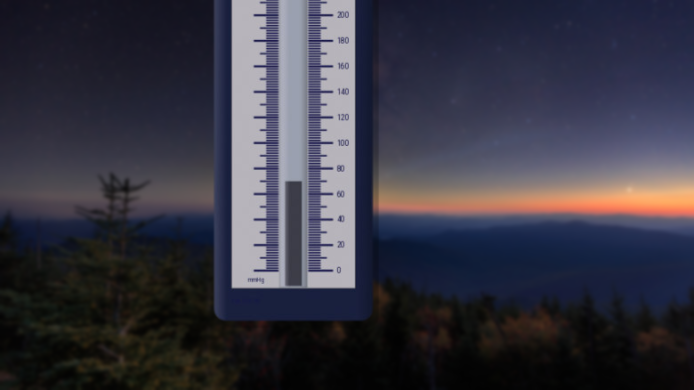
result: 70; mmHg
